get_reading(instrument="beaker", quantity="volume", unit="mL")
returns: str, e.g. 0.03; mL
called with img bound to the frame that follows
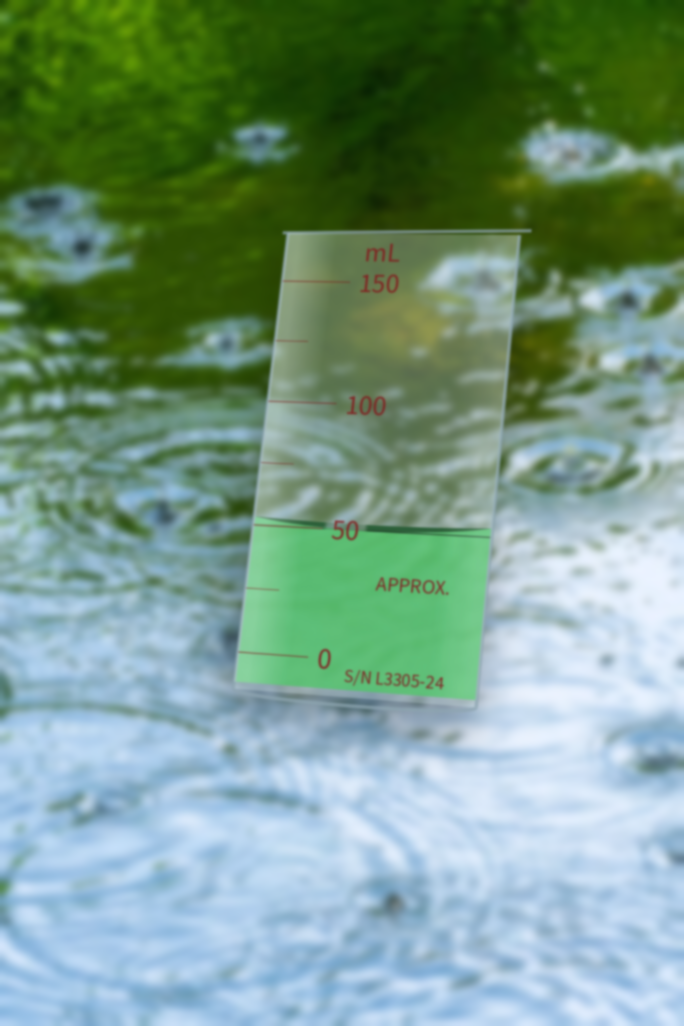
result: 50; mL
